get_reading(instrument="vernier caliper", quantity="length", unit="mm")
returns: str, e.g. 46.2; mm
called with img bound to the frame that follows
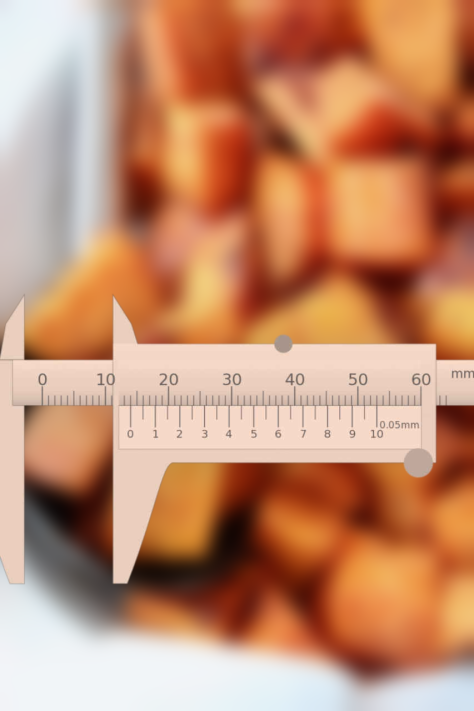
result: 14.0; mm
